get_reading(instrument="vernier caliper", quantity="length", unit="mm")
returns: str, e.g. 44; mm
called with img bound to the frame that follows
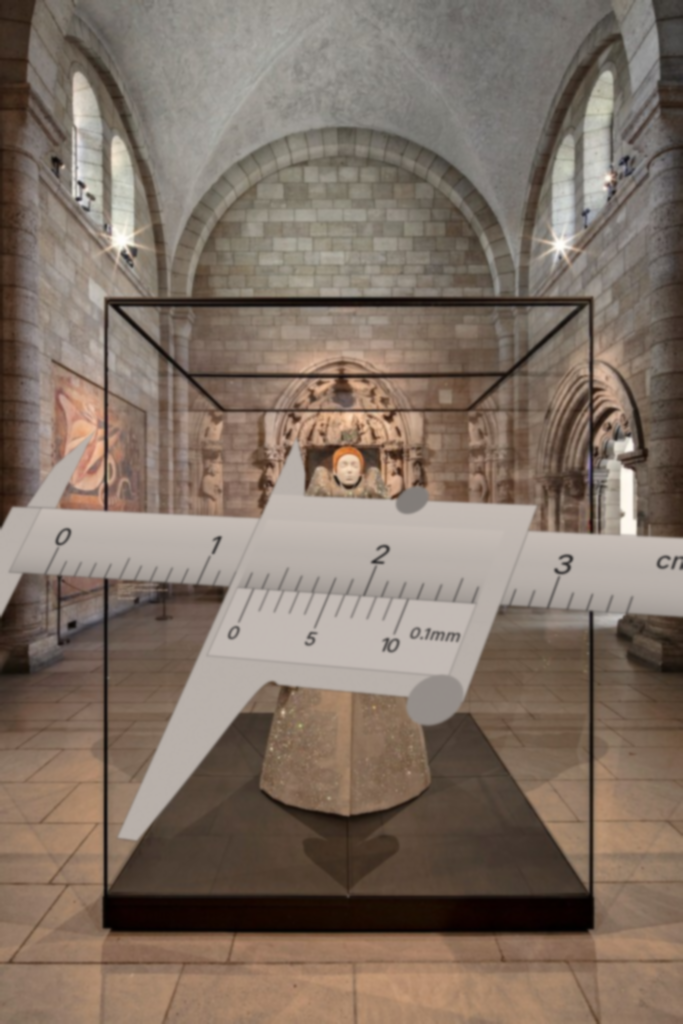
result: 13.5; mm
